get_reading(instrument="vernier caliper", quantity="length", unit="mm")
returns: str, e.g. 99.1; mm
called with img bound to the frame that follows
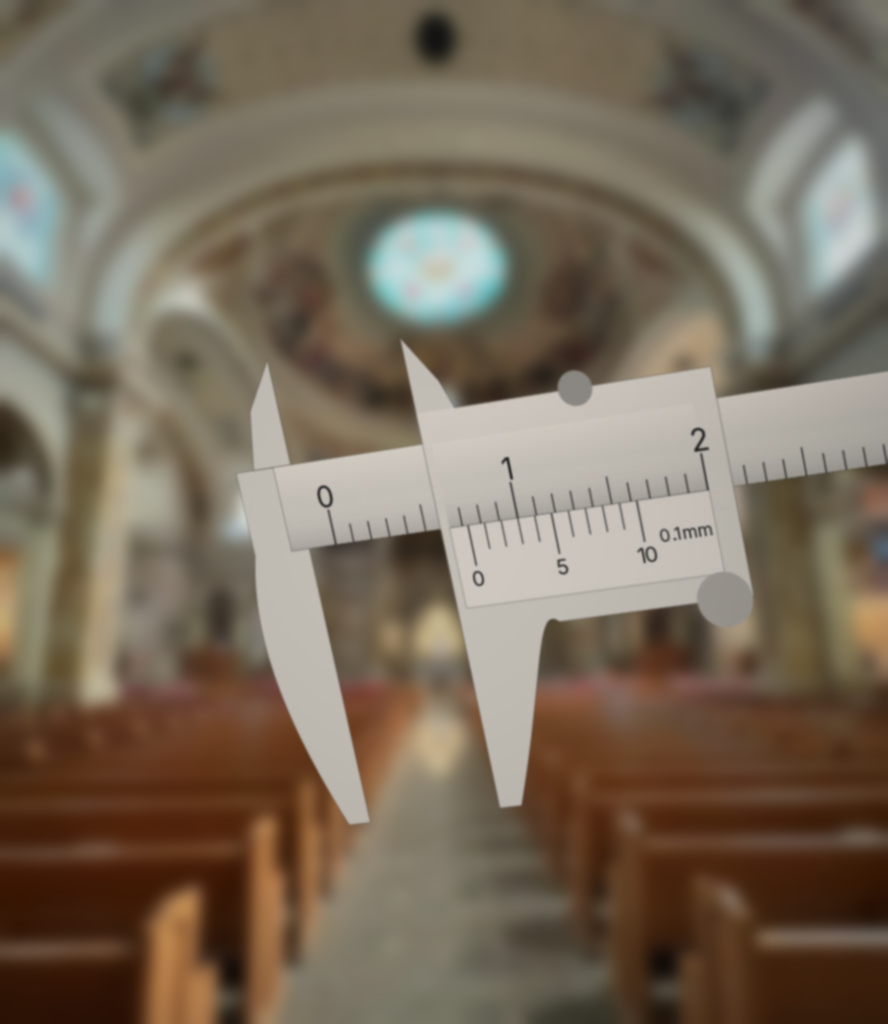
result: 7.3; mm
